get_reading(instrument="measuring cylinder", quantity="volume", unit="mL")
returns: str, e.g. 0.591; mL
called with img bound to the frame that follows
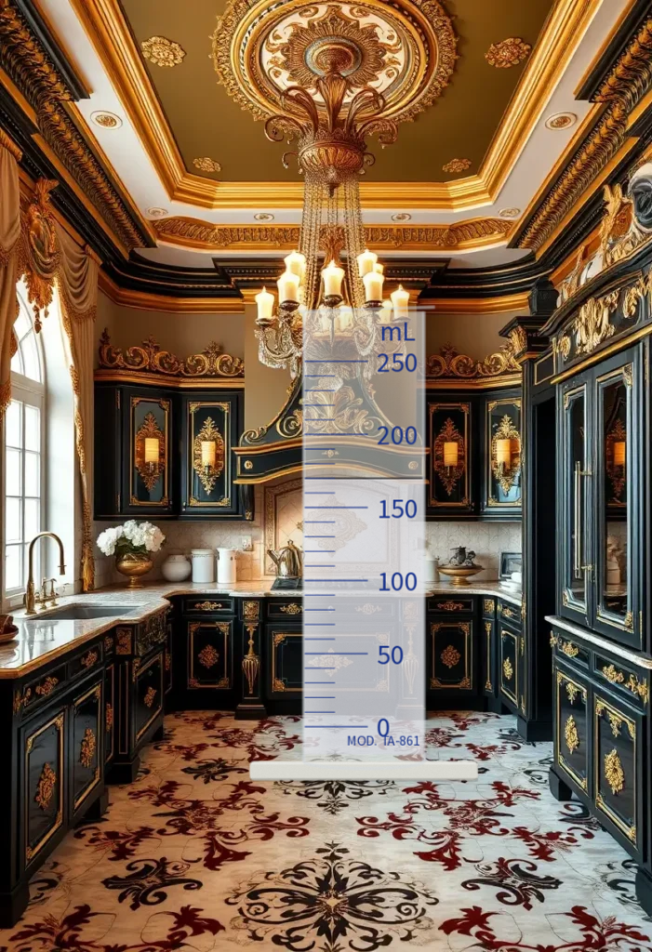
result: 170; mL
